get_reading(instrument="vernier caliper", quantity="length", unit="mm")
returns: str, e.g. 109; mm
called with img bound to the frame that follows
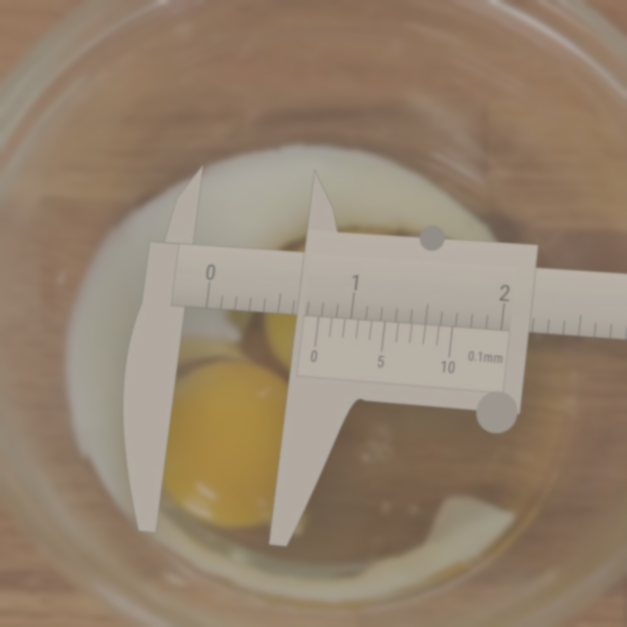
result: 7.8; mm
